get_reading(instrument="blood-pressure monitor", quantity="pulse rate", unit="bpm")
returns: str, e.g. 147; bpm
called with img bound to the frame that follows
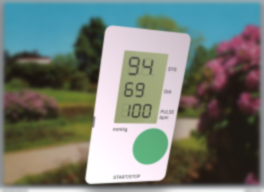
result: 100; bpm
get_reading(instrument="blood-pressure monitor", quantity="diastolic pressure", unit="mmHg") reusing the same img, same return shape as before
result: 69; mmHg
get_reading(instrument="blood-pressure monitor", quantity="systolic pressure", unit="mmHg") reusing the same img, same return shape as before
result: 94; mmHg
